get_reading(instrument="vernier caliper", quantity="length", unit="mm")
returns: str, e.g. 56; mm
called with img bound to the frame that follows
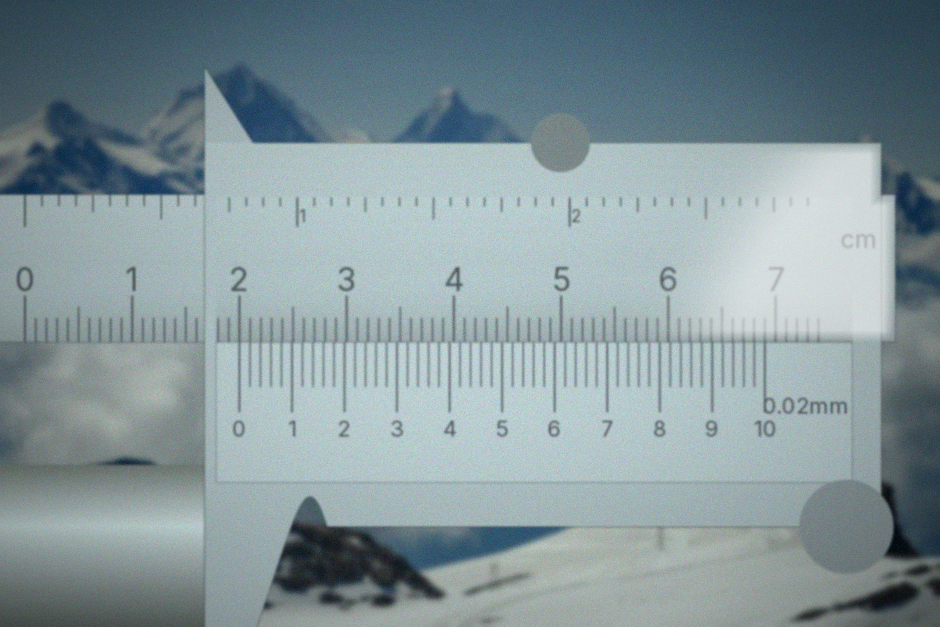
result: 20.0; mm
